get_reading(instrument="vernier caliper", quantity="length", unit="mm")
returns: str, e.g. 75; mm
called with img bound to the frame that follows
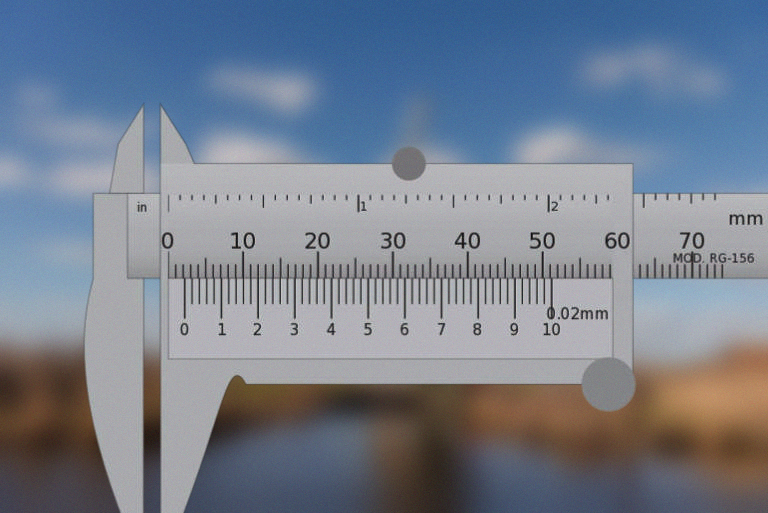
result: 2.2; mm
